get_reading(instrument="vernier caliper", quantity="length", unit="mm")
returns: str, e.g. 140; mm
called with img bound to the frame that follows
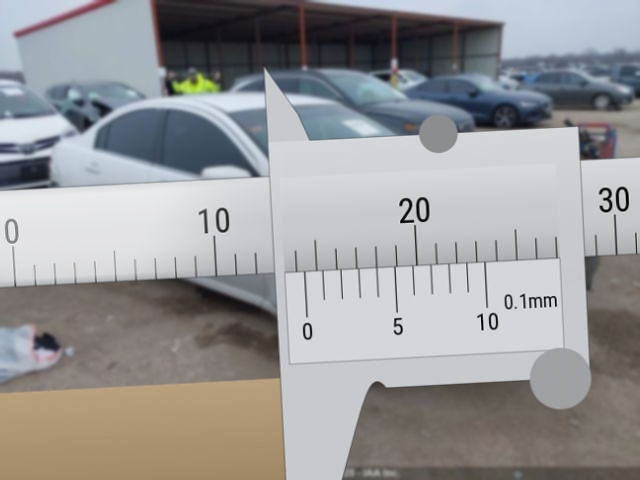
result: 14.4; mm
